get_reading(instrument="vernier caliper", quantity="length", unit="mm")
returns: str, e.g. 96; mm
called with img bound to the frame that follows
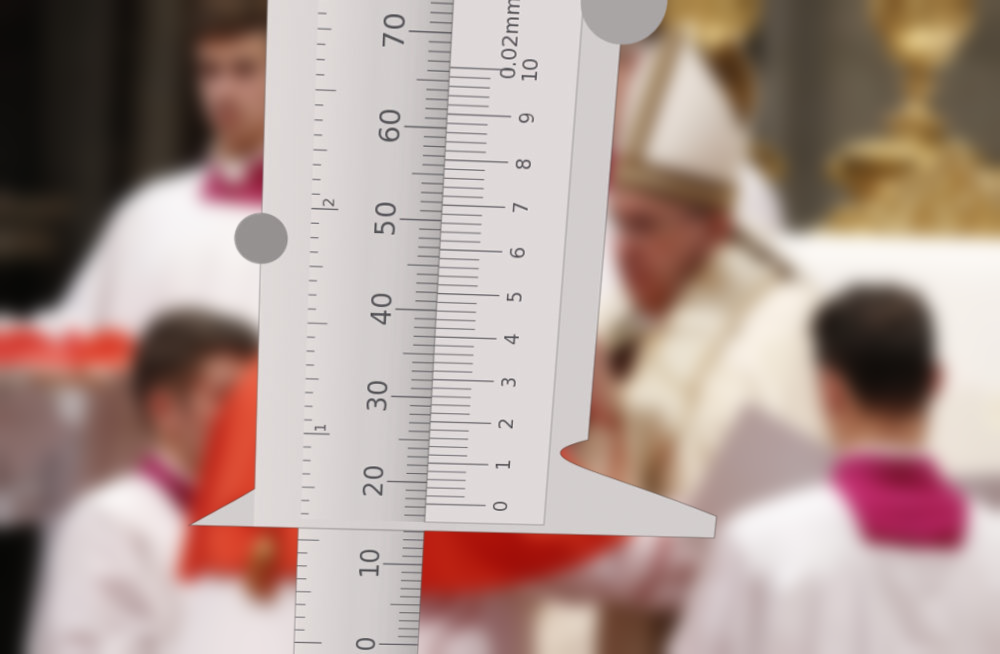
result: 17.4; mm
